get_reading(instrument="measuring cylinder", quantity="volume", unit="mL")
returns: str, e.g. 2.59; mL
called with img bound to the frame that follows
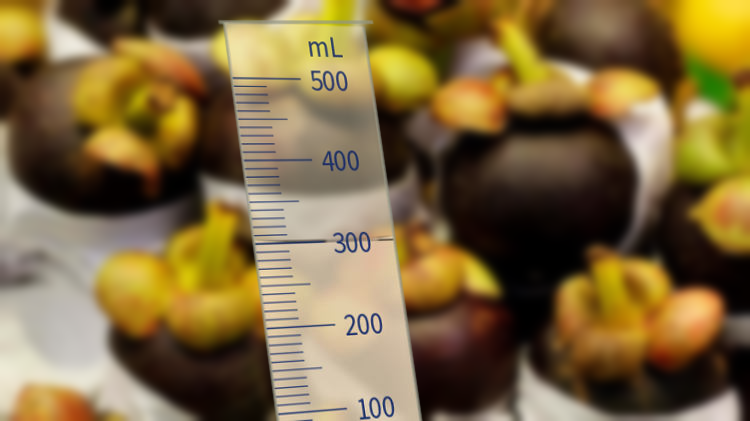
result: 300; mL
